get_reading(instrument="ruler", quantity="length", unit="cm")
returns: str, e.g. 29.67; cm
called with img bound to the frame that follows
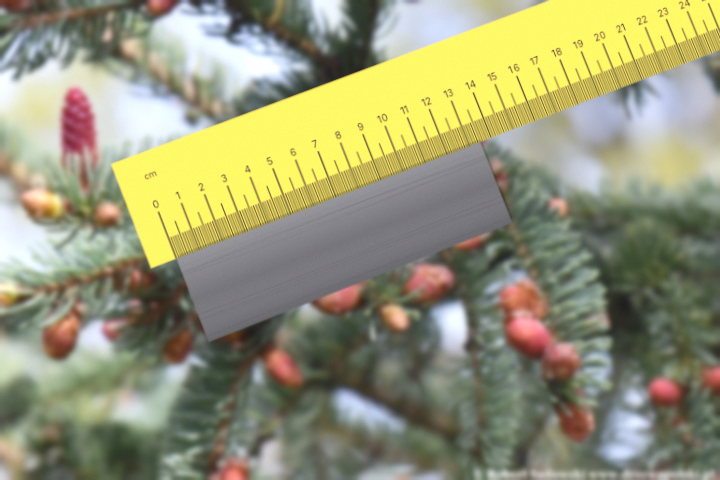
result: 13.5; cm
